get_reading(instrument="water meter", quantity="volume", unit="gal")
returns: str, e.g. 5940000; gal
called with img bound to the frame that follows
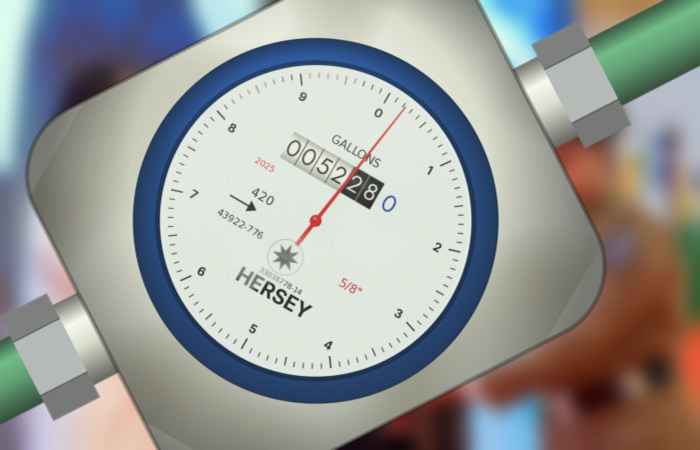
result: 52280.2; gal
